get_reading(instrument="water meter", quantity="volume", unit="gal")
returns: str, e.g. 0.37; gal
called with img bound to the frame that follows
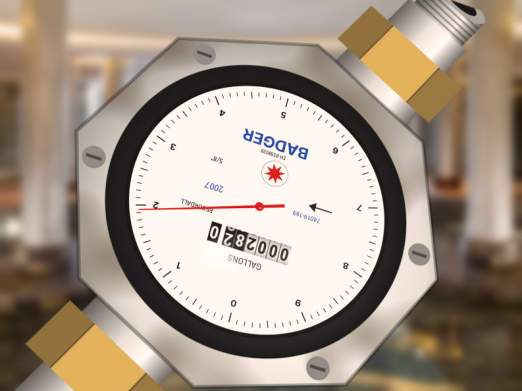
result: 2821.9; gal
